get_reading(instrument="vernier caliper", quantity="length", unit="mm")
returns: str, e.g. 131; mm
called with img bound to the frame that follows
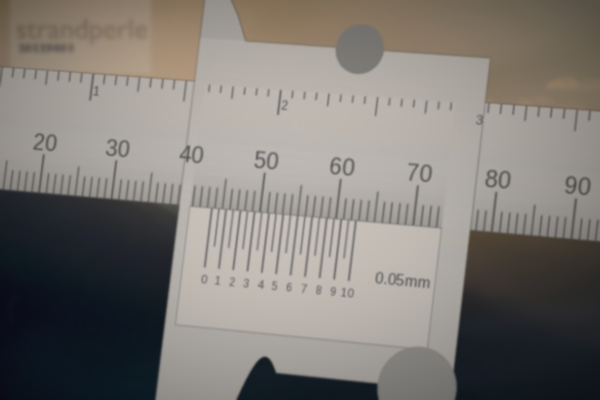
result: 43.6; mm
